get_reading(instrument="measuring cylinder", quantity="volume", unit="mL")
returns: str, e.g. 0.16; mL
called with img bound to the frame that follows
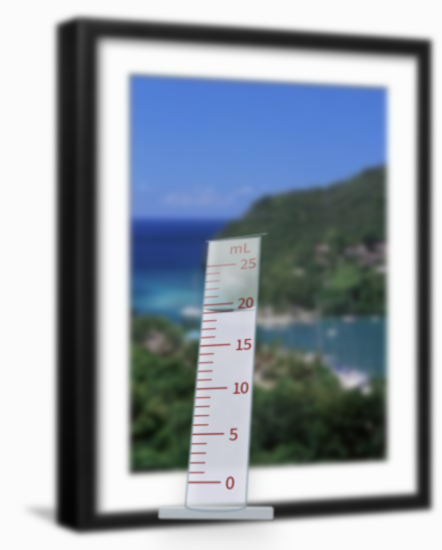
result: 19; mL
